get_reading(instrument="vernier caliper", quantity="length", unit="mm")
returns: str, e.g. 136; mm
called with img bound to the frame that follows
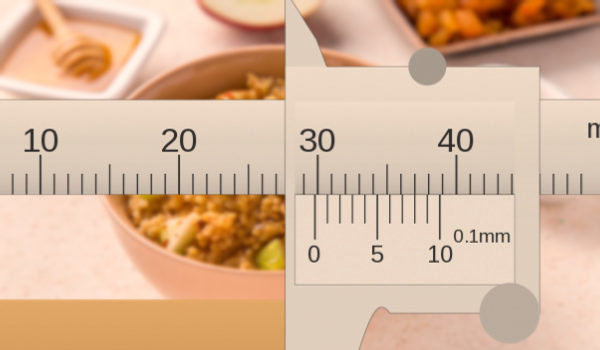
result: 29.8; mm
